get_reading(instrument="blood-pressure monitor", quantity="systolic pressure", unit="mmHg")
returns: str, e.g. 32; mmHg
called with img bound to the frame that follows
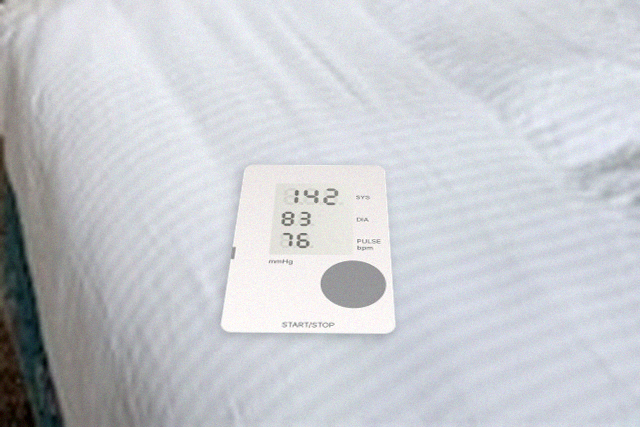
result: 142; mmHg
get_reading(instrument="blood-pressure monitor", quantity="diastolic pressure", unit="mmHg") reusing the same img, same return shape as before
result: 83; mmHg
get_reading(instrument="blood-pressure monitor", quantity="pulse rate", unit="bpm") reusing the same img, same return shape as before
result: 76; bpm
